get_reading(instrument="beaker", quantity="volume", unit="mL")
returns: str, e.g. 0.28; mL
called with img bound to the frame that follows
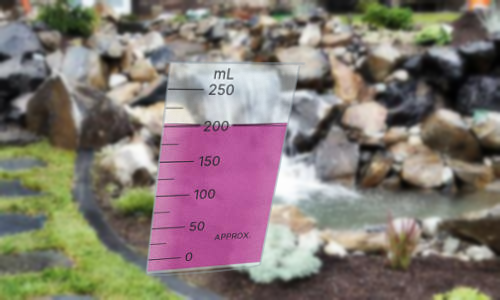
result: 200; mL
